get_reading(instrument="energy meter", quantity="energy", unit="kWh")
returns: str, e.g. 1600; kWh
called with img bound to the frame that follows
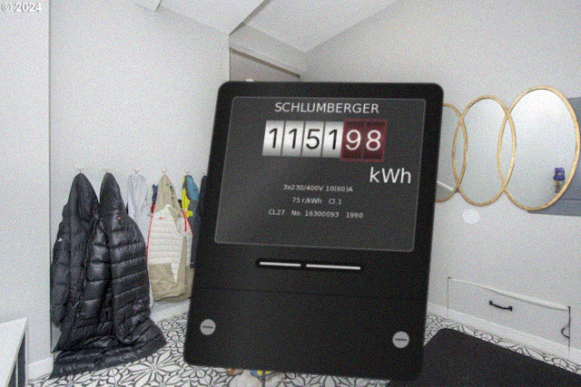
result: 1151.98; kWh
